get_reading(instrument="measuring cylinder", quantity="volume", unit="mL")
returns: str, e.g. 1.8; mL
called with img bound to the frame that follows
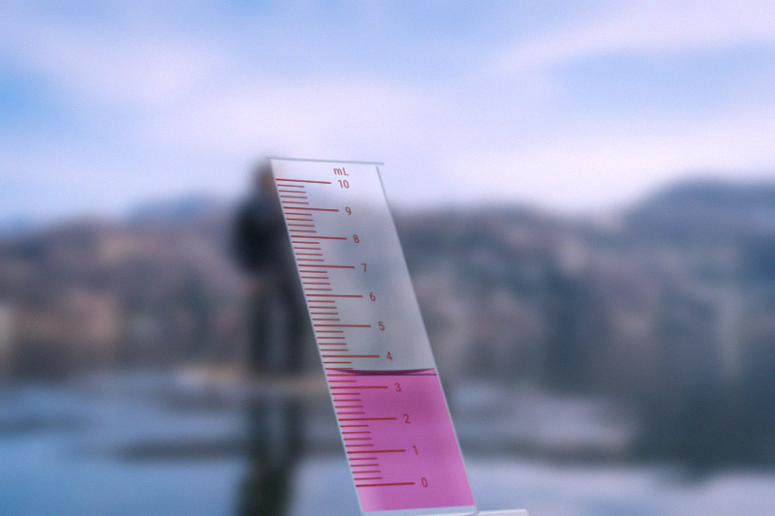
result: 3.4; mL
